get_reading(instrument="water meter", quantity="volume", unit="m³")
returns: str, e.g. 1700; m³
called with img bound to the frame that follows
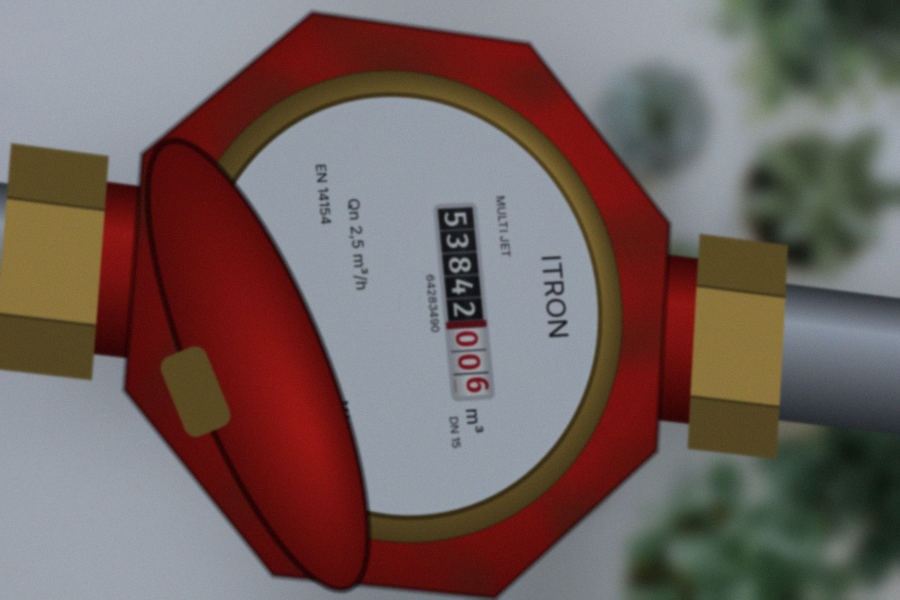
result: 53842.006; m³
